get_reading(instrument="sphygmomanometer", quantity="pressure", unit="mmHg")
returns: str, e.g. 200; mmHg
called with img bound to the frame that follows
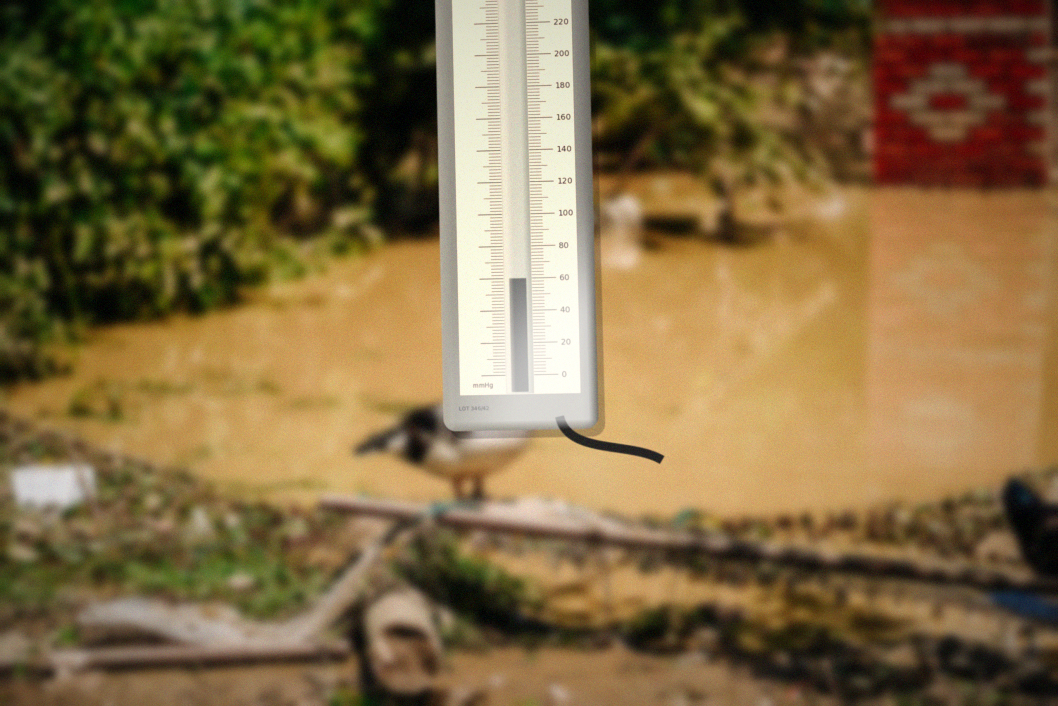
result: 60; mmHg
